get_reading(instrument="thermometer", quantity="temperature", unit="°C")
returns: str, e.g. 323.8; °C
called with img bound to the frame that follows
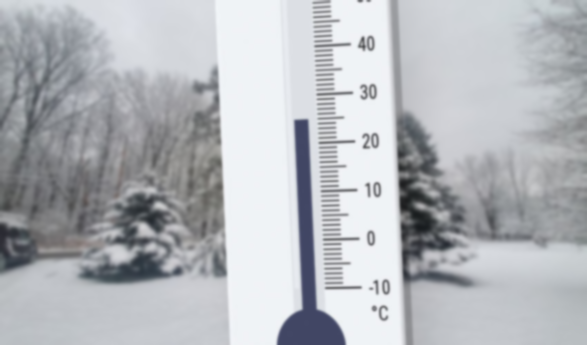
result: 25; °C
